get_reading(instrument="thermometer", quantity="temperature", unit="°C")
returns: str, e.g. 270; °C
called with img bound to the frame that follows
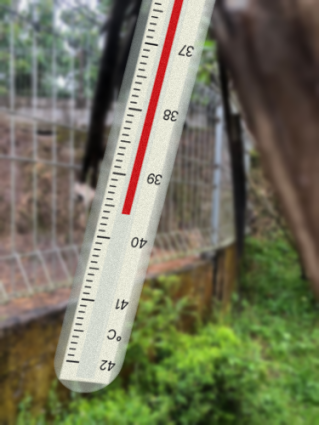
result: 39.6; °C
